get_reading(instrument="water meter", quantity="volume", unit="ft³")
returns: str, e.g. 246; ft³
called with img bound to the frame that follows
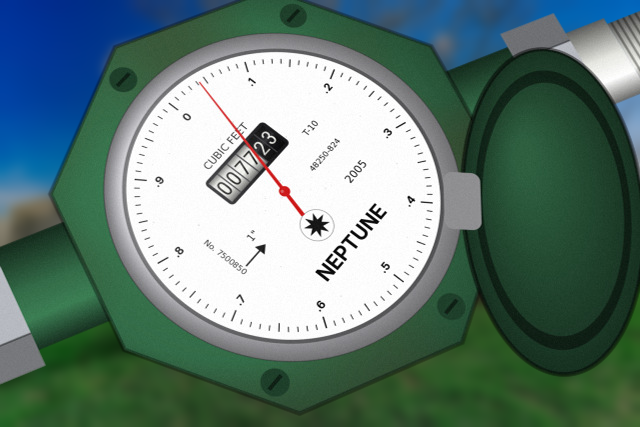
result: 7723.04; ft³
